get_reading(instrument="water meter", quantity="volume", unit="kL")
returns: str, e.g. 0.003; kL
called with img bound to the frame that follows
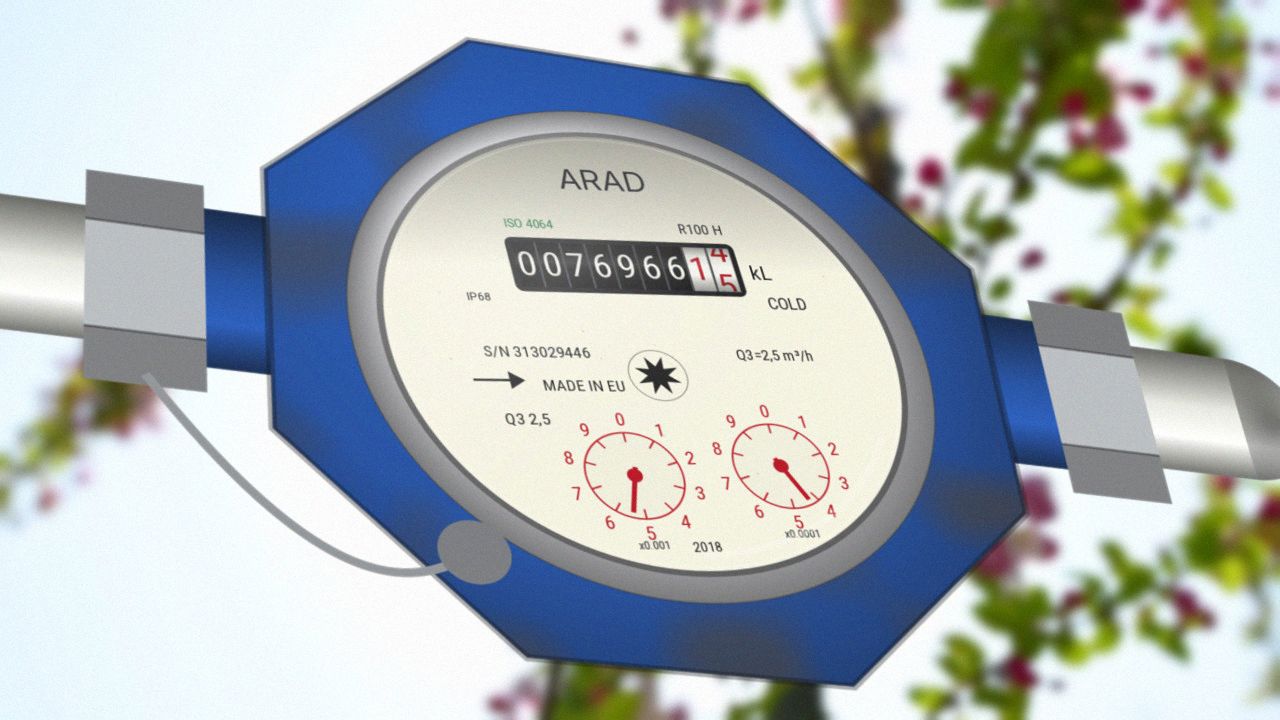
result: 76966.1454; kL
